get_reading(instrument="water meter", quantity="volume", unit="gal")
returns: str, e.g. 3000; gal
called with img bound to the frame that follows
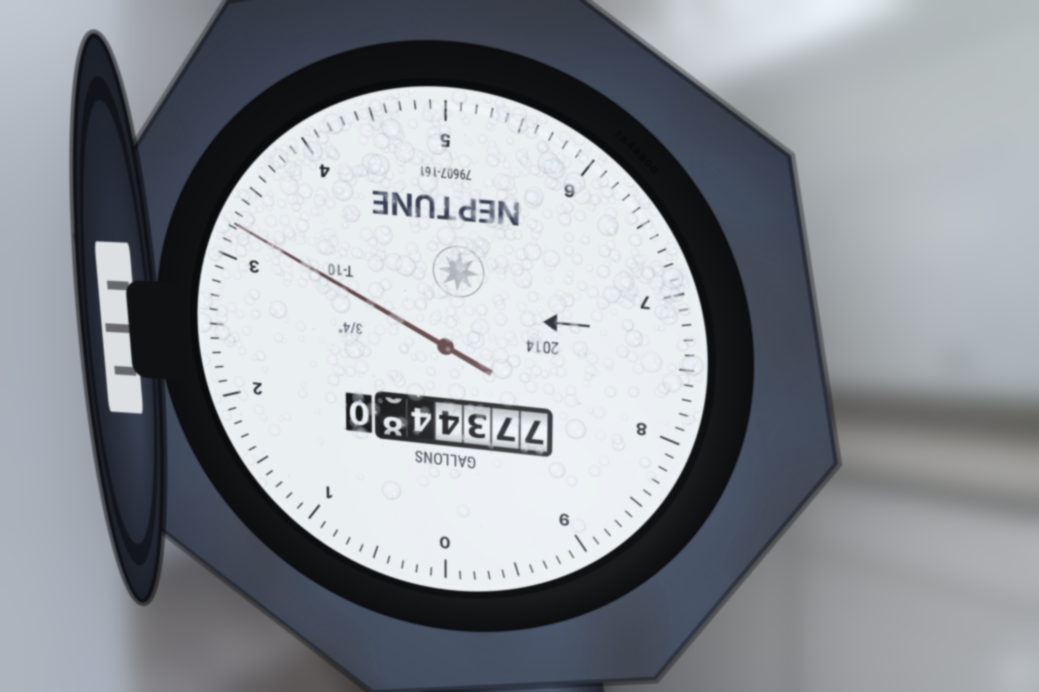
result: 7734483.2; gal
